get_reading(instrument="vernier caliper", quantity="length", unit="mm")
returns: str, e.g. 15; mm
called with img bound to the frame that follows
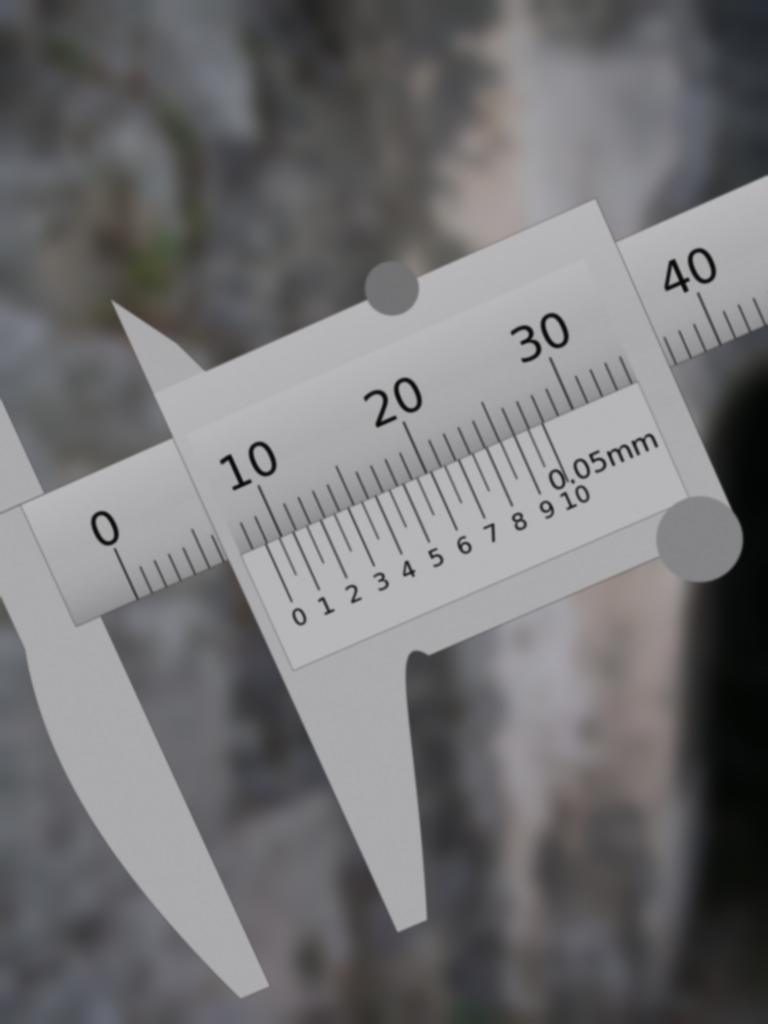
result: 8.9; mm
